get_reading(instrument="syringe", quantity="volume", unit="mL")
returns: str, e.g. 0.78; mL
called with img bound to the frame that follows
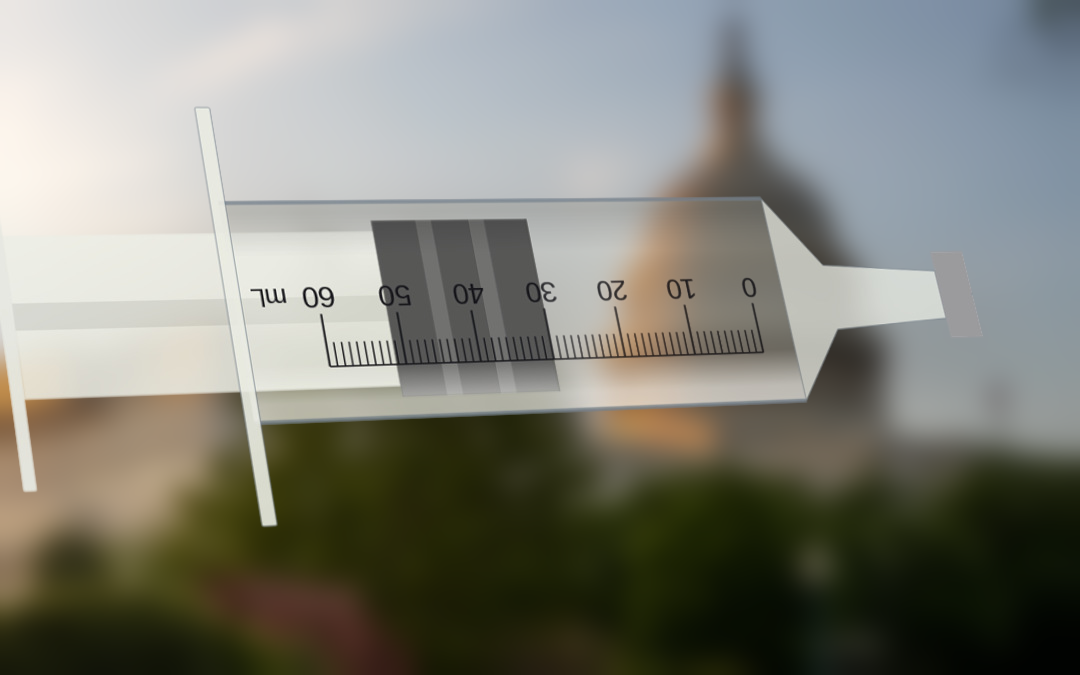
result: 30; mL
